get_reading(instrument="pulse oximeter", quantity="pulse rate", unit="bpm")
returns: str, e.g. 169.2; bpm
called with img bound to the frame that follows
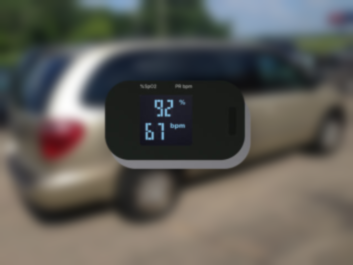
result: 67; bpm
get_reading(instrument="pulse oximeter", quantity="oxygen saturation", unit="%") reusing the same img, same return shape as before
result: 92; %
